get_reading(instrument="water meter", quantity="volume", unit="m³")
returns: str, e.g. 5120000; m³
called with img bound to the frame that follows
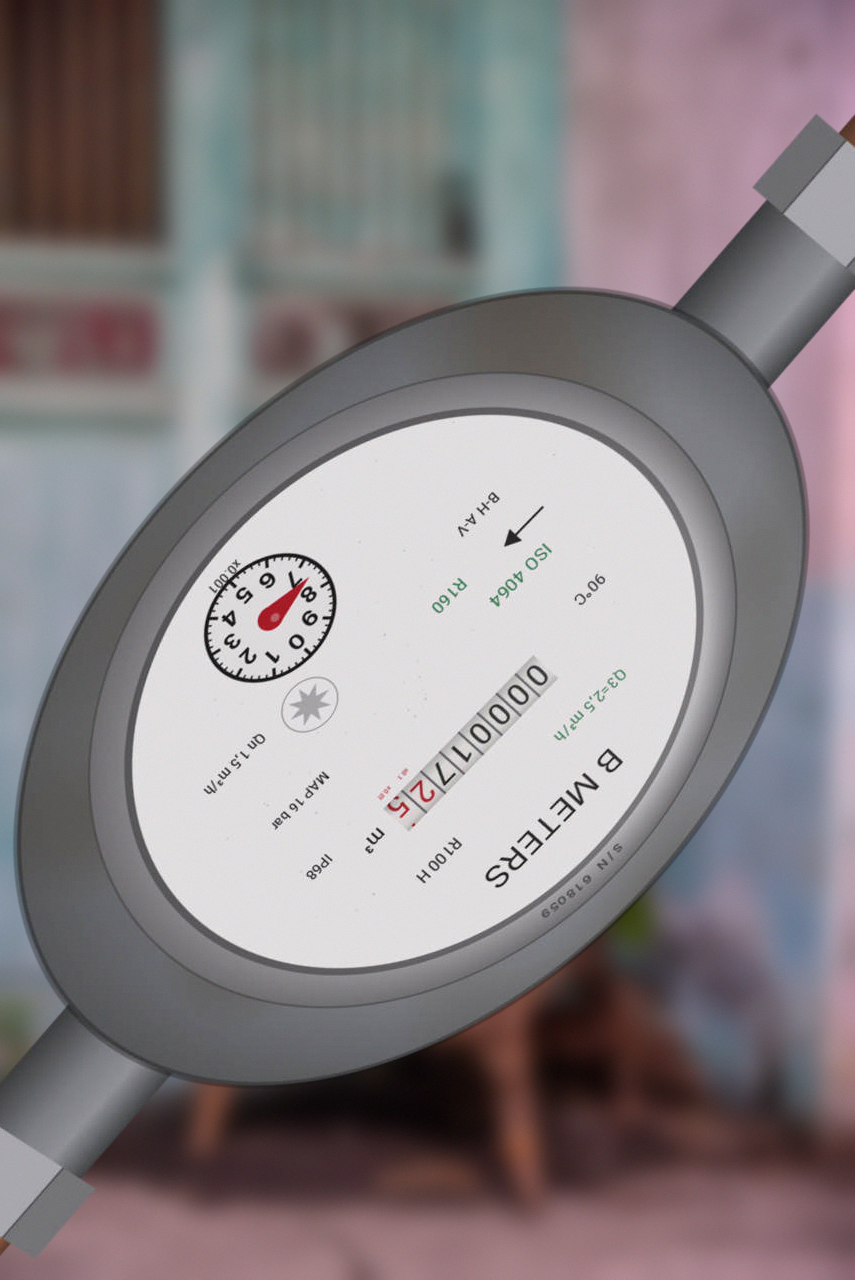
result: 17.247; m³
